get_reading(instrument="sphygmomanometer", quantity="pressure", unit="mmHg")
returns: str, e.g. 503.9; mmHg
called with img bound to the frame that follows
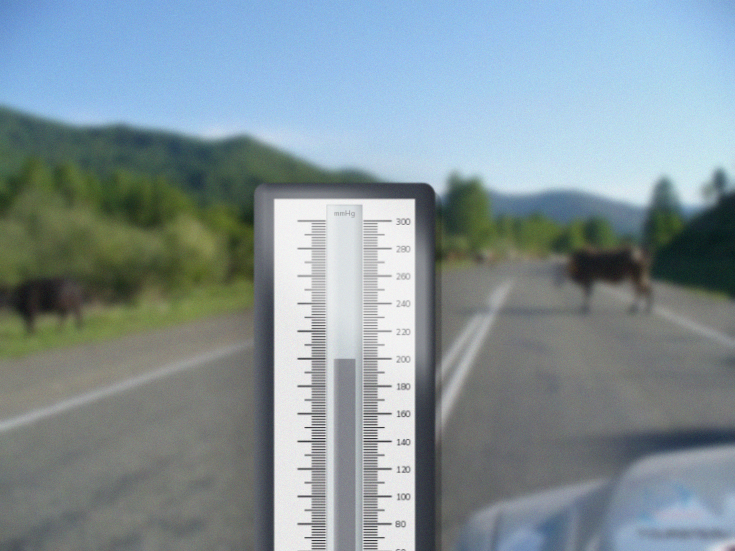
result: 200; mmHg
